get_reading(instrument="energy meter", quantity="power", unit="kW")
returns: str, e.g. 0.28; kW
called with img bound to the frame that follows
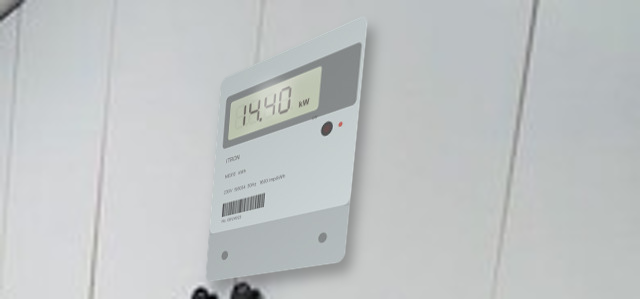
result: 14.40; kW
